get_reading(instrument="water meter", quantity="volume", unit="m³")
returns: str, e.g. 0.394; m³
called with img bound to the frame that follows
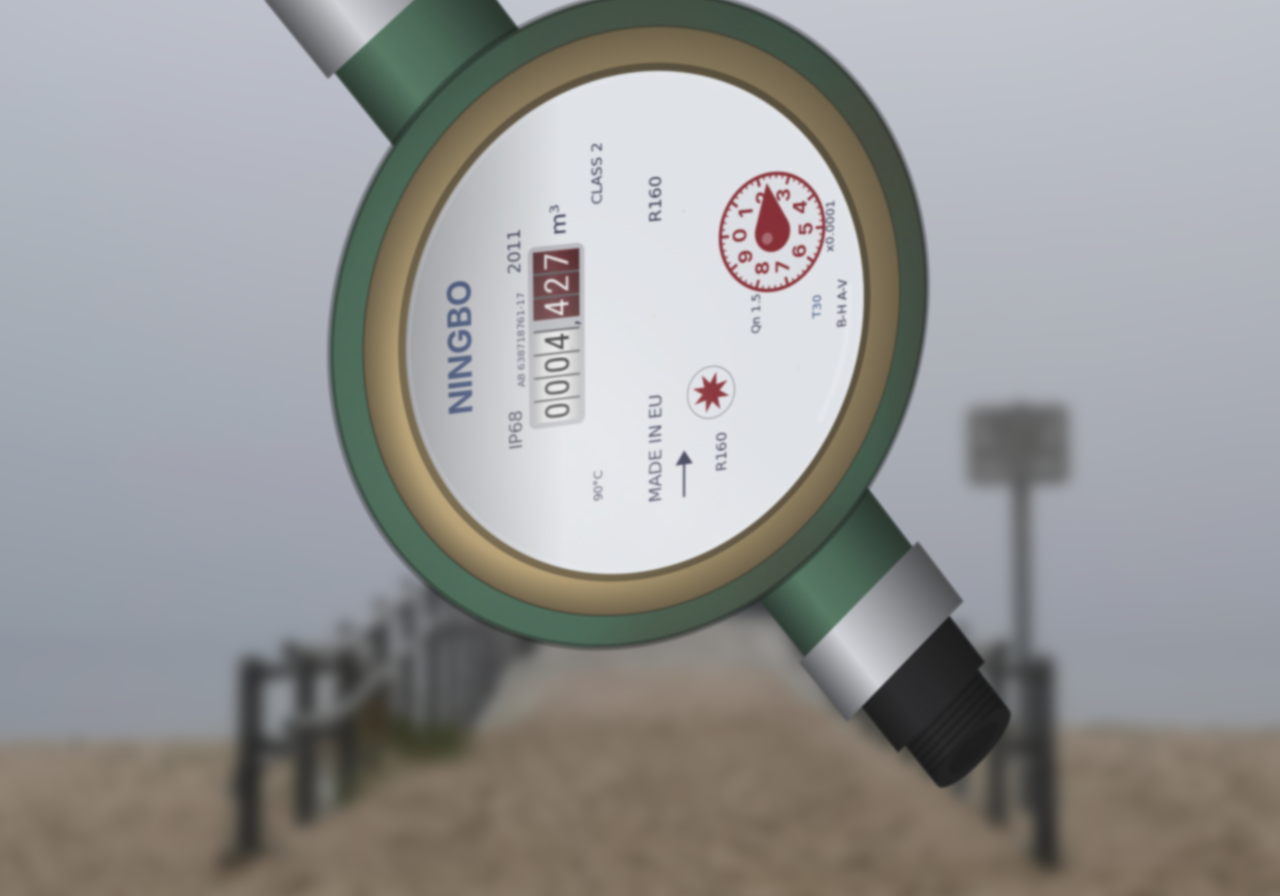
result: 4.4272; m³
